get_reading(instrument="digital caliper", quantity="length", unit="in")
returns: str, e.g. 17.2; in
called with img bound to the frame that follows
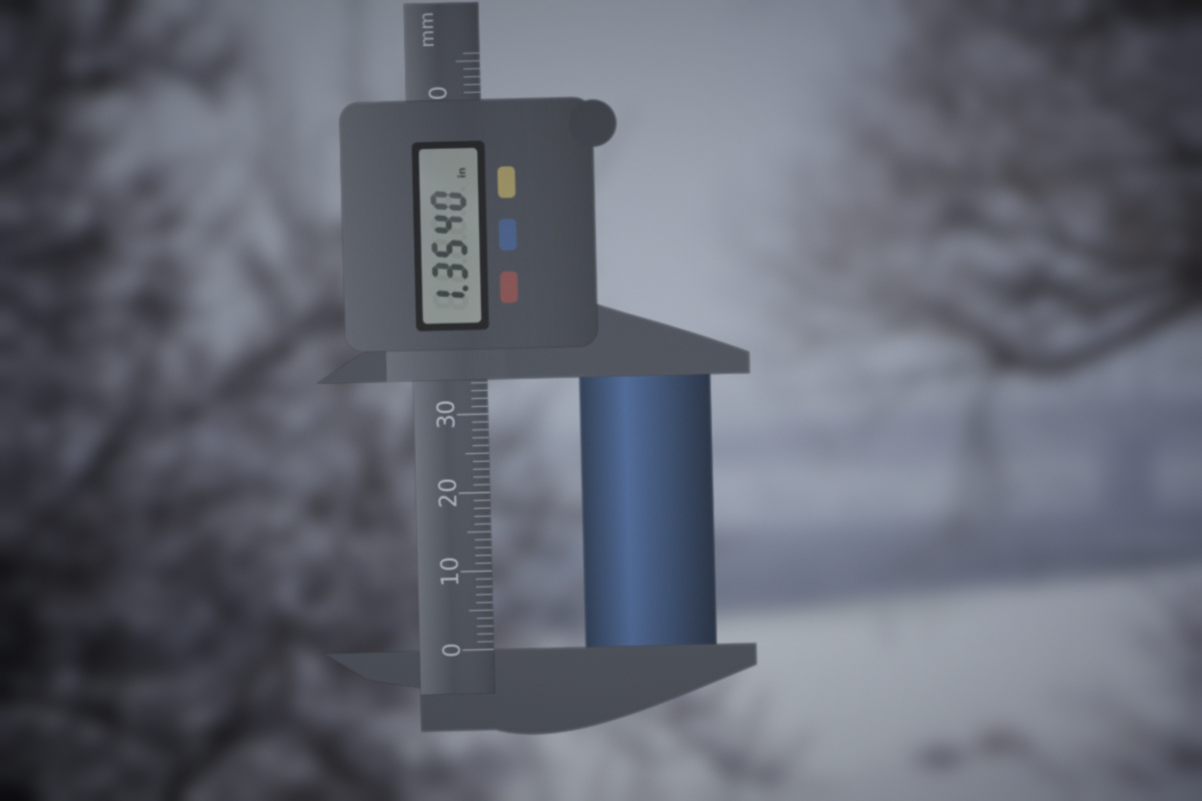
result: 1.3540; in
